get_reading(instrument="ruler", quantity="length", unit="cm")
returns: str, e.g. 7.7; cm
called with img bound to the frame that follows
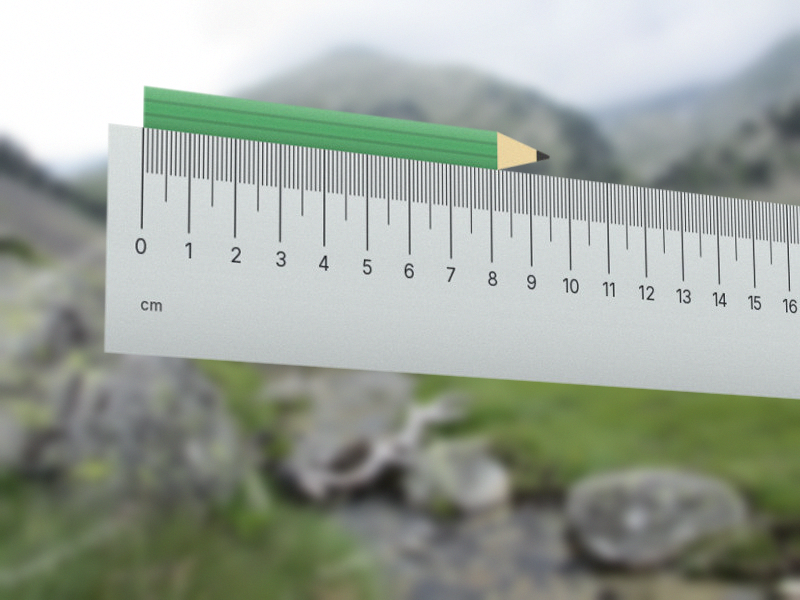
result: 9.5; cm
